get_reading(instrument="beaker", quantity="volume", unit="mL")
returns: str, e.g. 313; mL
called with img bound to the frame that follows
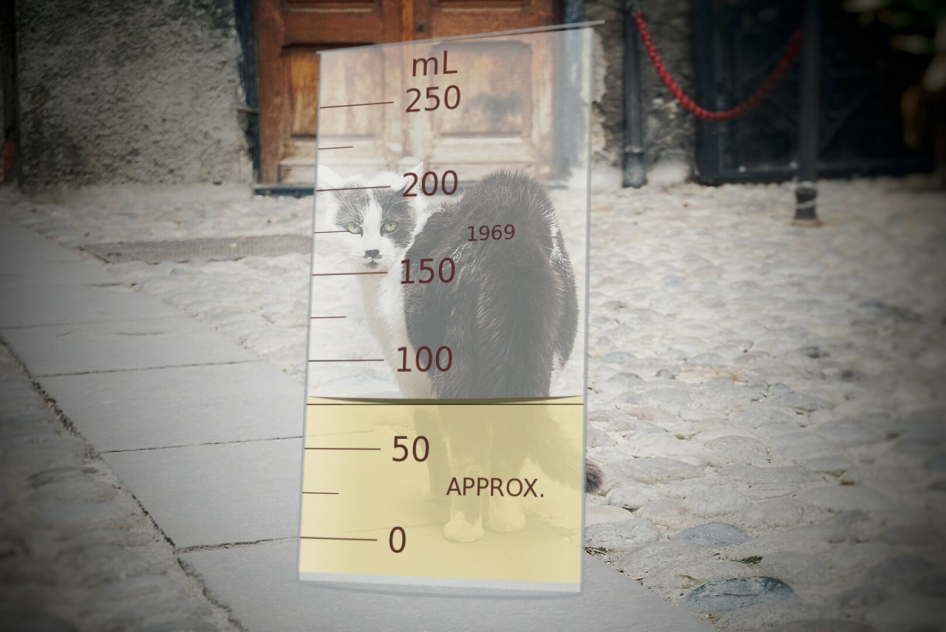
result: 75; mL
